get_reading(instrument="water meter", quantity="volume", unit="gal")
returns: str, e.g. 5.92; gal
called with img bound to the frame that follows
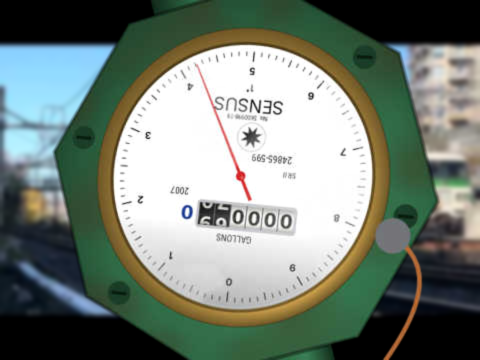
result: 694.2; gal
